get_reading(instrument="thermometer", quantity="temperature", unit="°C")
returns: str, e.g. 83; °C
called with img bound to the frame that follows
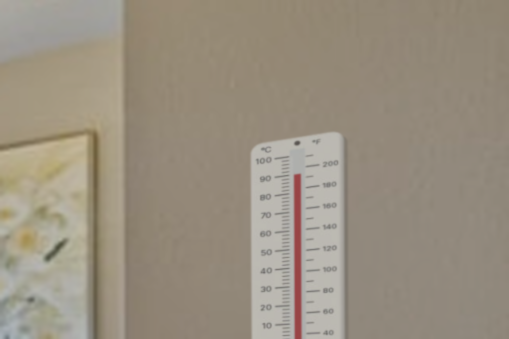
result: 90; °C
